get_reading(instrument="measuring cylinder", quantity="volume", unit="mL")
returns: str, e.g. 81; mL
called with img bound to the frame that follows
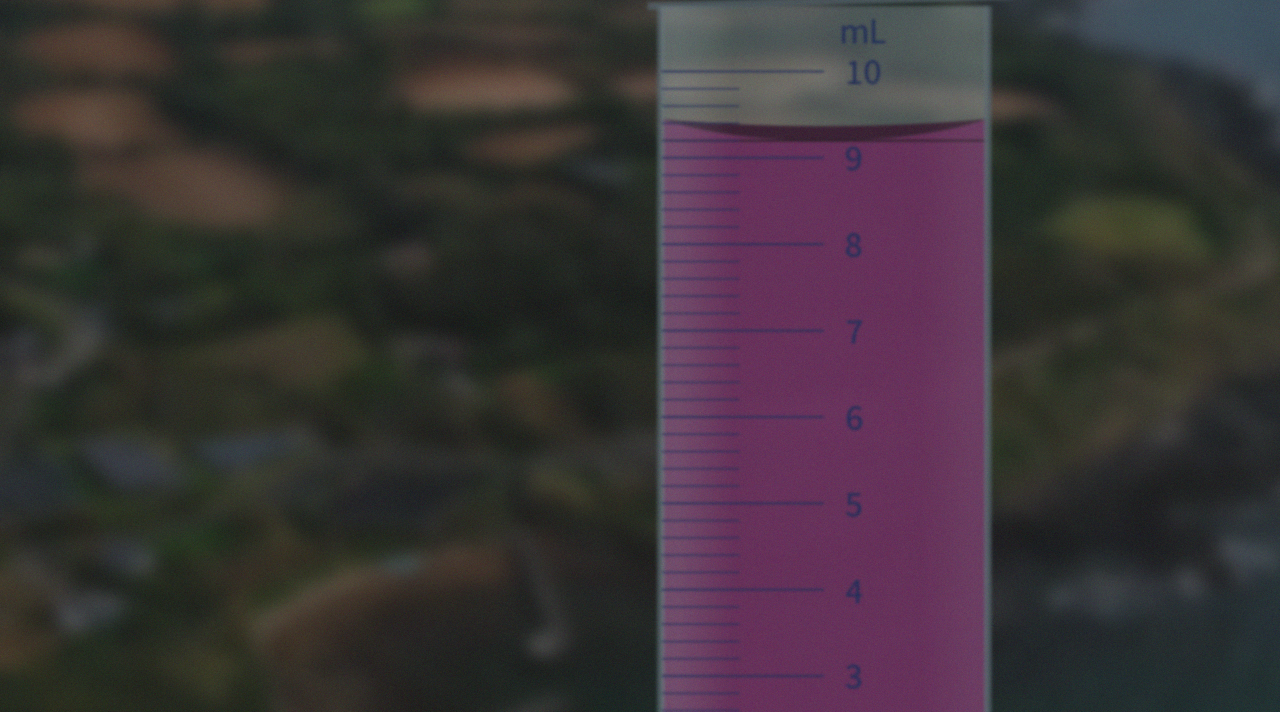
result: 9.2; mL
